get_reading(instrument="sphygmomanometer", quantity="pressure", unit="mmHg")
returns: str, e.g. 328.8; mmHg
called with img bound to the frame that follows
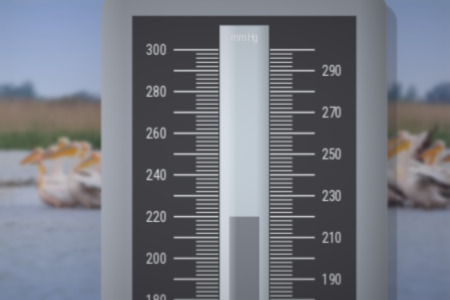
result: 220; mmHg
